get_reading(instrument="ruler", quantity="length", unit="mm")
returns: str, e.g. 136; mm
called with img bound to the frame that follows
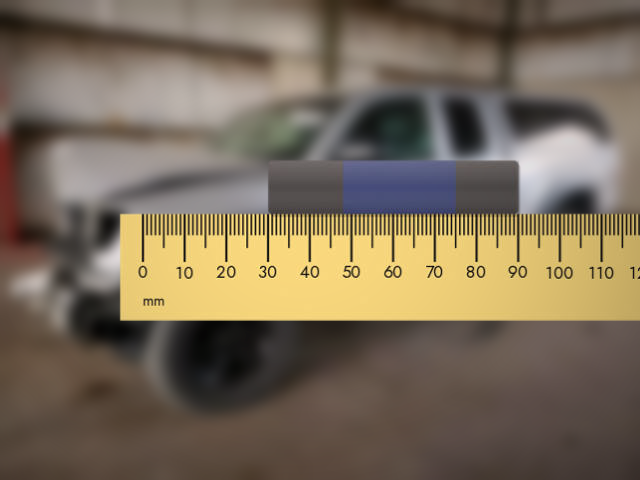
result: 60; mm
